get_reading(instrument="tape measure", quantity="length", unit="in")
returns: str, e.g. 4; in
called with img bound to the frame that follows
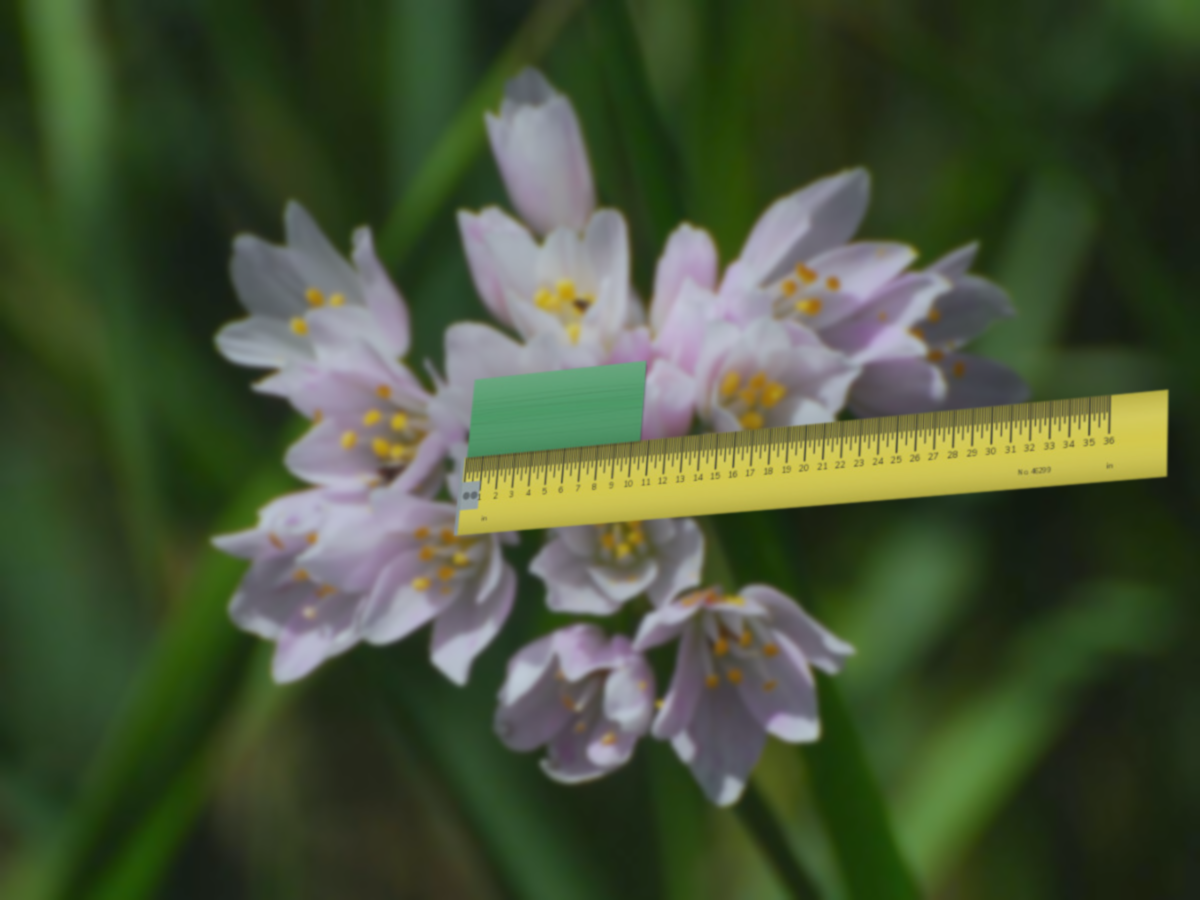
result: 10.5; in
